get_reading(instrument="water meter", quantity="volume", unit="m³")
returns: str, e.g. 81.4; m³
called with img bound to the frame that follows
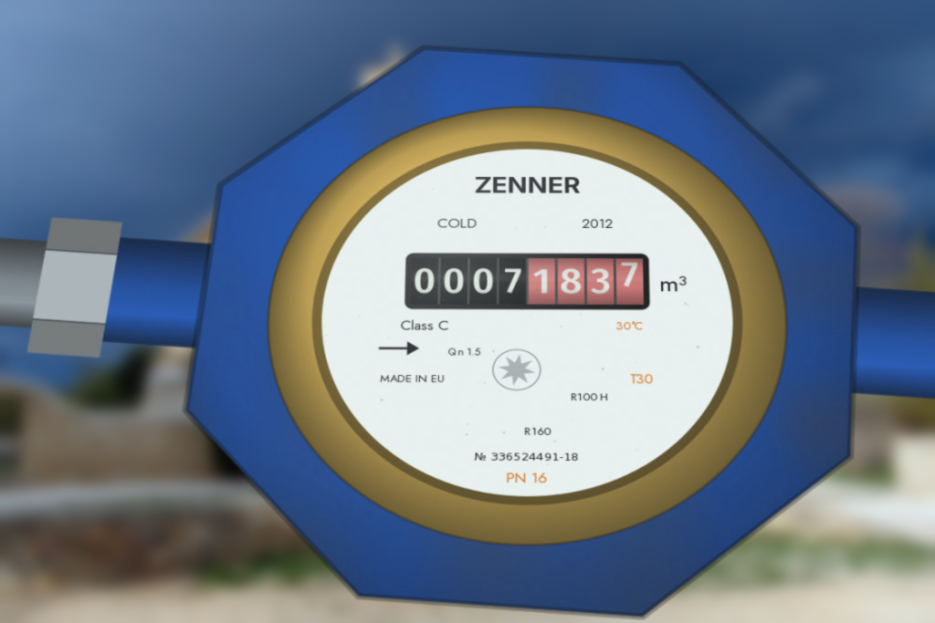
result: 7.1837; m³
